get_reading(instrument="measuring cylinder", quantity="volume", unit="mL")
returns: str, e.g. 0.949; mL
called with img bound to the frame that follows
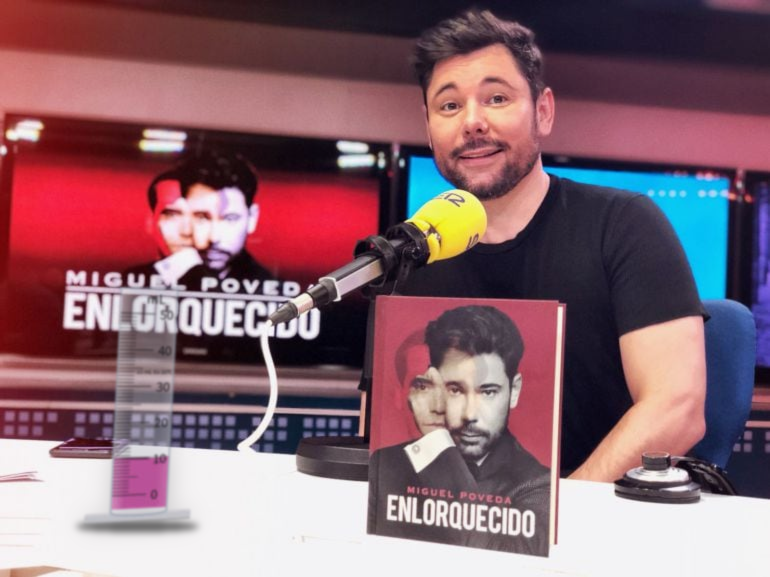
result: 10; mL
